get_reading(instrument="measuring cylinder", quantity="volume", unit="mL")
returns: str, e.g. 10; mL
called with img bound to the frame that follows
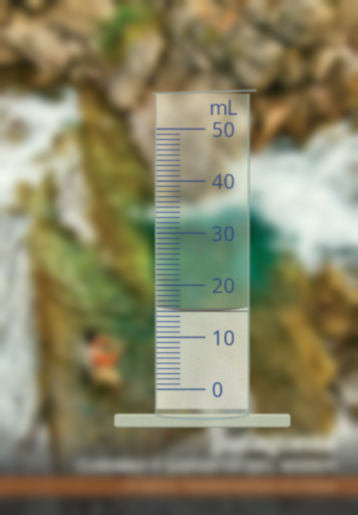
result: 15; mL
